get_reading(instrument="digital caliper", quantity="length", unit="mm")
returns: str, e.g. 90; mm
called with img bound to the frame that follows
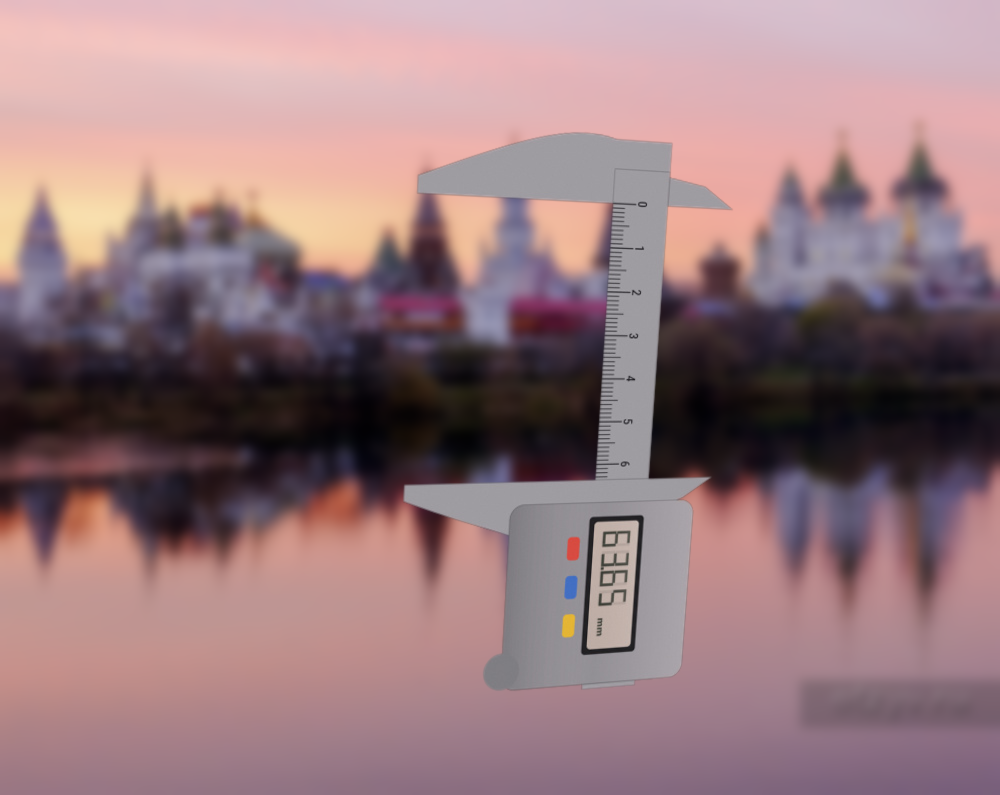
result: 63.65; mm
